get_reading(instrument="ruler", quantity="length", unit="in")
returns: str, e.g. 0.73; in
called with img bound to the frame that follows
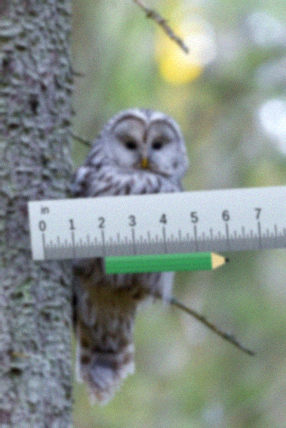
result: 4; in
